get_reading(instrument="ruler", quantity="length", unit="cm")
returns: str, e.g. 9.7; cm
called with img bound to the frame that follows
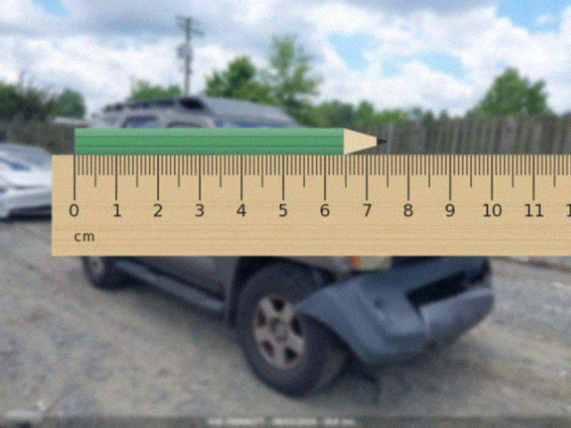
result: 7.5; cm
